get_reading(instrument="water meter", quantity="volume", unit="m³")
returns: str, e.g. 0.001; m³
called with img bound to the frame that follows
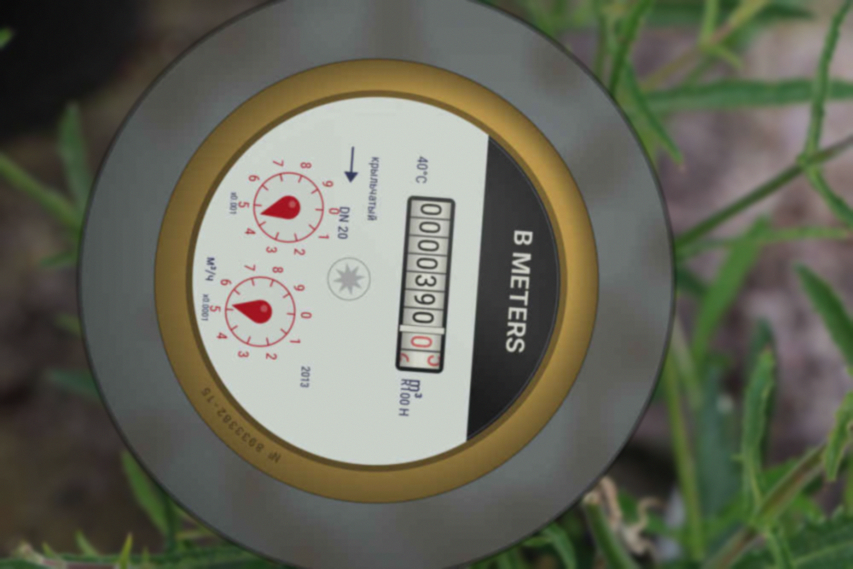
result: 390.0545; m³
